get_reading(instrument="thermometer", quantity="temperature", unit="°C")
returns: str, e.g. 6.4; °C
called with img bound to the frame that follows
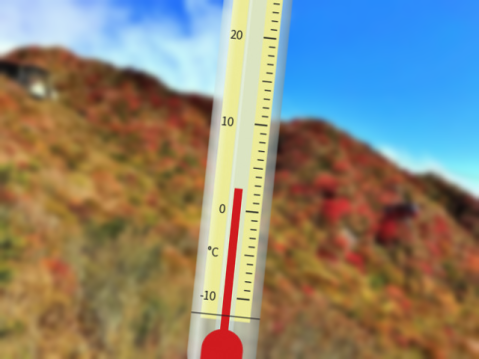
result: 2.5; °C
